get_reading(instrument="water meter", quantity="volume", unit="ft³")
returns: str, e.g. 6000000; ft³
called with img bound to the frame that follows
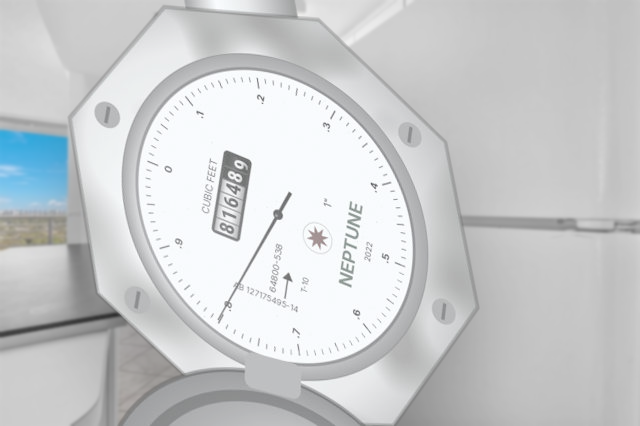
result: 816488.80; ft³
